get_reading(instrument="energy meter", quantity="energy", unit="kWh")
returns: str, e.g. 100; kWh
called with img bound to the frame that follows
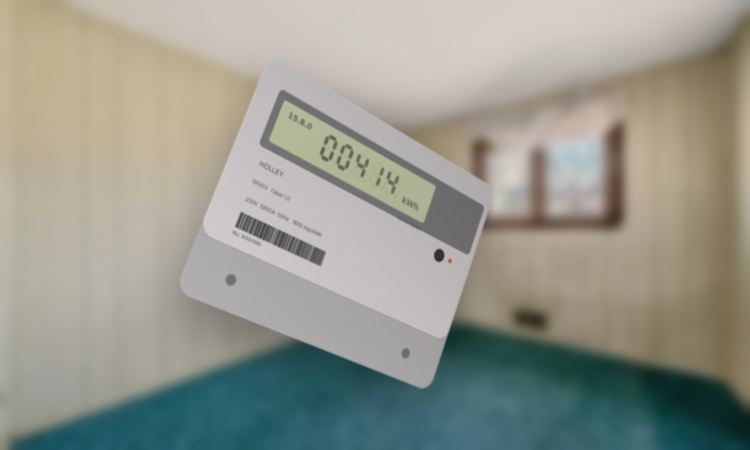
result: 414; kWh
